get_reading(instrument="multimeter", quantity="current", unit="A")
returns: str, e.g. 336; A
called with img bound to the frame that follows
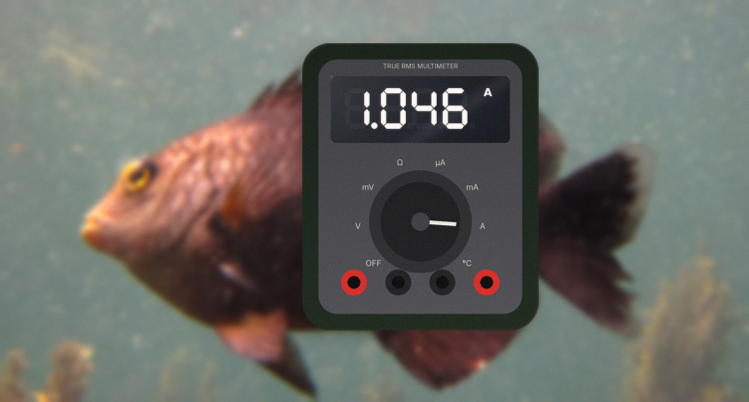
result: 1.046; A
